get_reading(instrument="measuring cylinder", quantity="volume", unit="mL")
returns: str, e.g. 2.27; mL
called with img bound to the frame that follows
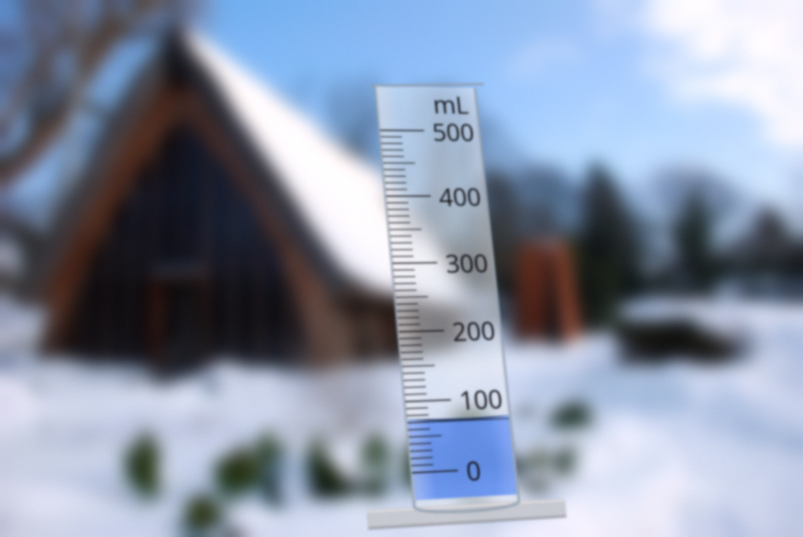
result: 70; mL
